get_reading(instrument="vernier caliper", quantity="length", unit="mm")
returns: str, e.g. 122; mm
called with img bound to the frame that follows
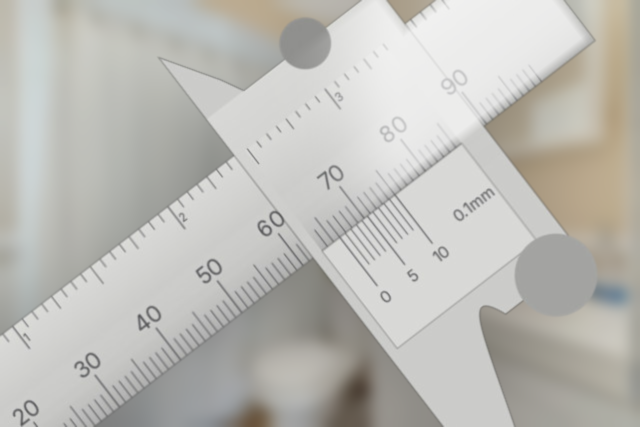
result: 66.0; mm
